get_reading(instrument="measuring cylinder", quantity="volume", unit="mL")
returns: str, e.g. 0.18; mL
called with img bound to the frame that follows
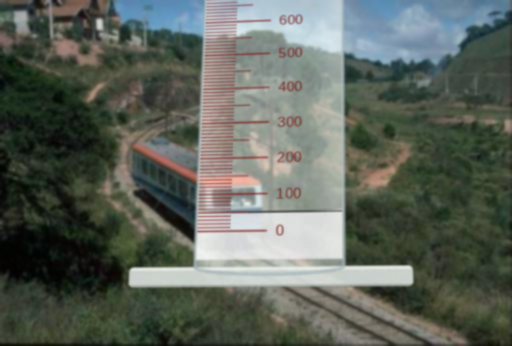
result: 50; mL
